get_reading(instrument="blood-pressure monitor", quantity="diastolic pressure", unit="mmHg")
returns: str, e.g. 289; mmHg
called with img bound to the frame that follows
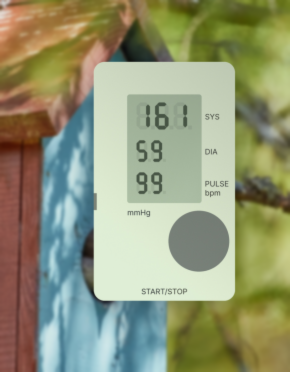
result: 59; mmHg
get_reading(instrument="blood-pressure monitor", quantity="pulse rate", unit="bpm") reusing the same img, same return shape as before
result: 99; bpm
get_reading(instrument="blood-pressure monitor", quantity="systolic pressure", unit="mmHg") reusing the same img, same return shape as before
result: 161; mmHg
